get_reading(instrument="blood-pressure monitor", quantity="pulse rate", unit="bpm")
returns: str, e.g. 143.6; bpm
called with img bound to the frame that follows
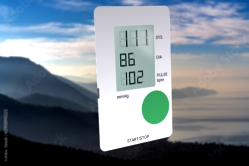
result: 102; bpm
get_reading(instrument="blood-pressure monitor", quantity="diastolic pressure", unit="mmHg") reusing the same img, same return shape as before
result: 86; mmHg
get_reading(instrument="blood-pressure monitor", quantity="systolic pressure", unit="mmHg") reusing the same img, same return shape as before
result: 111; mmHg
